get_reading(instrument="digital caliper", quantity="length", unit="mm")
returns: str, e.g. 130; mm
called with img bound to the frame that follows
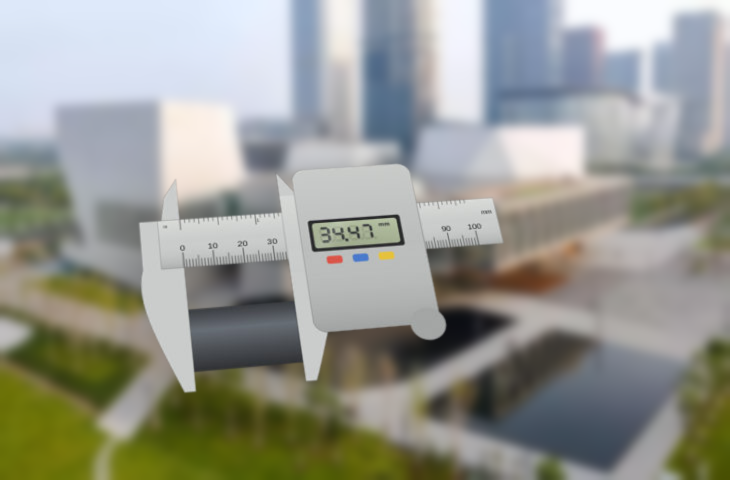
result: 34.47; mm
